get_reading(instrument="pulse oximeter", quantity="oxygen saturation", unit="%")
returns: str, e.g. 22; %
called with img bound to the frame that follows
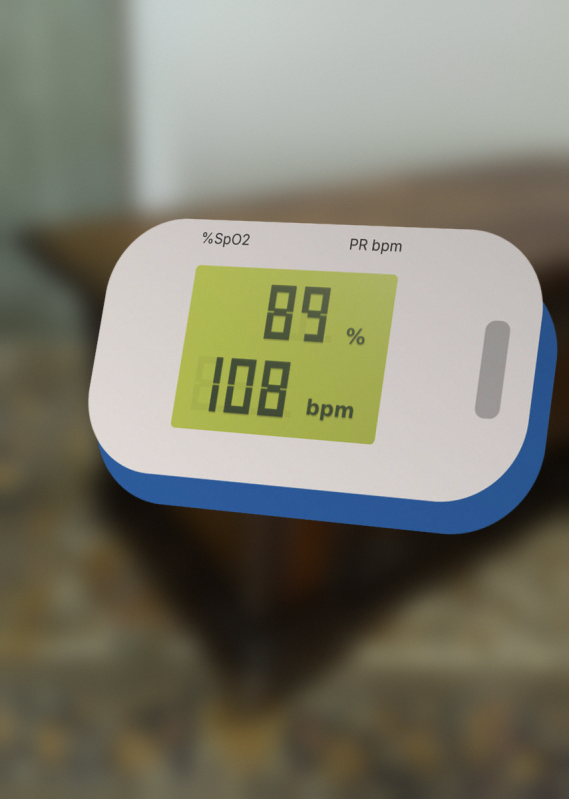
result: 89; %
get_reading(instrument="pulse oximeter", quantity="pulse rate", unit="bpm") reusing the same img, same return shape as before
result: 108; bpm
